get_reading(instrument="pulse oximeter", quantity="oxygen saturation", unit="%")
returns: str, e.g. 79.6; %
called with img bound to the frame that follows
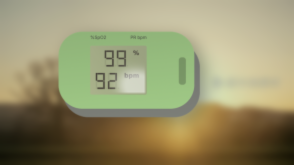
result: 99; %
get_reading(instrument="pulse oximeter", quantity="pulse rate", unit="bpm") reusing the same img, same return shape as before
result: 92; bpm
